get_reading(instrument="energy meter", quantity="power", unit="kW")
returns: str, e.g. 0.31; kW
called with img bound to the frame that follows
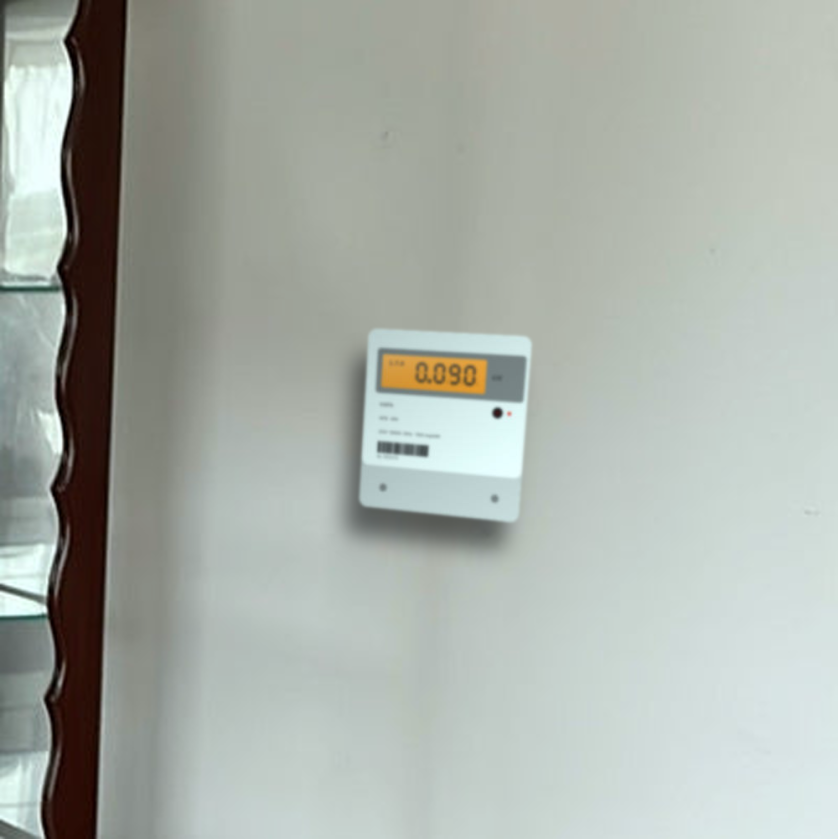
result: 0.090; kW
